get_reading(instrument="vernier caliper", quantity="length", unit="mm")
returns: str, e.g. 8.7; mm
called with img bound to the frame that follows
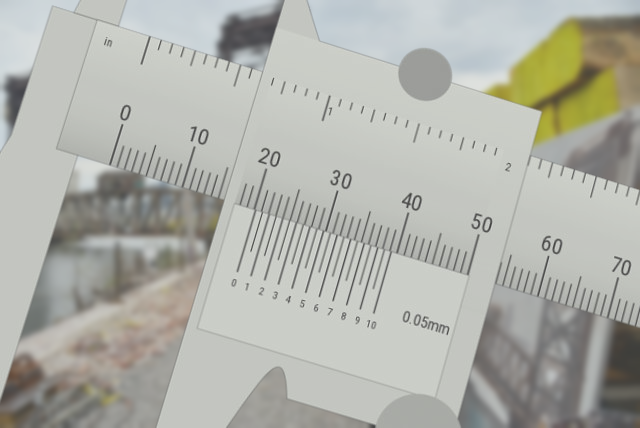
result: 20.2; mm
